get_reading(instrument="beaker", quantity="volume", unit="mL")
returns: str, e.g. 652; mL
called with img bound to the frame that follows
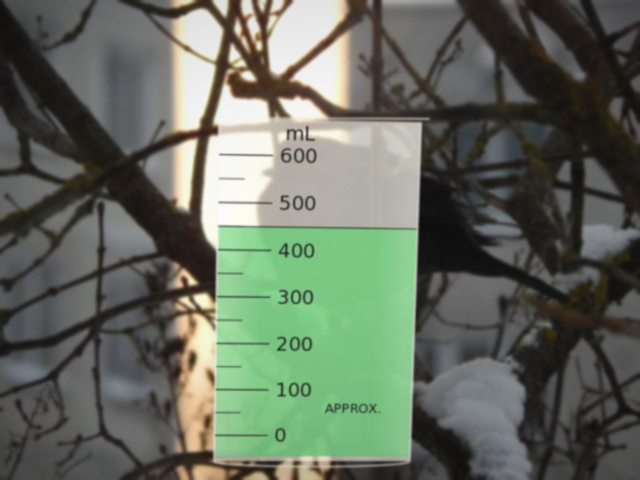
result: 450; mL
